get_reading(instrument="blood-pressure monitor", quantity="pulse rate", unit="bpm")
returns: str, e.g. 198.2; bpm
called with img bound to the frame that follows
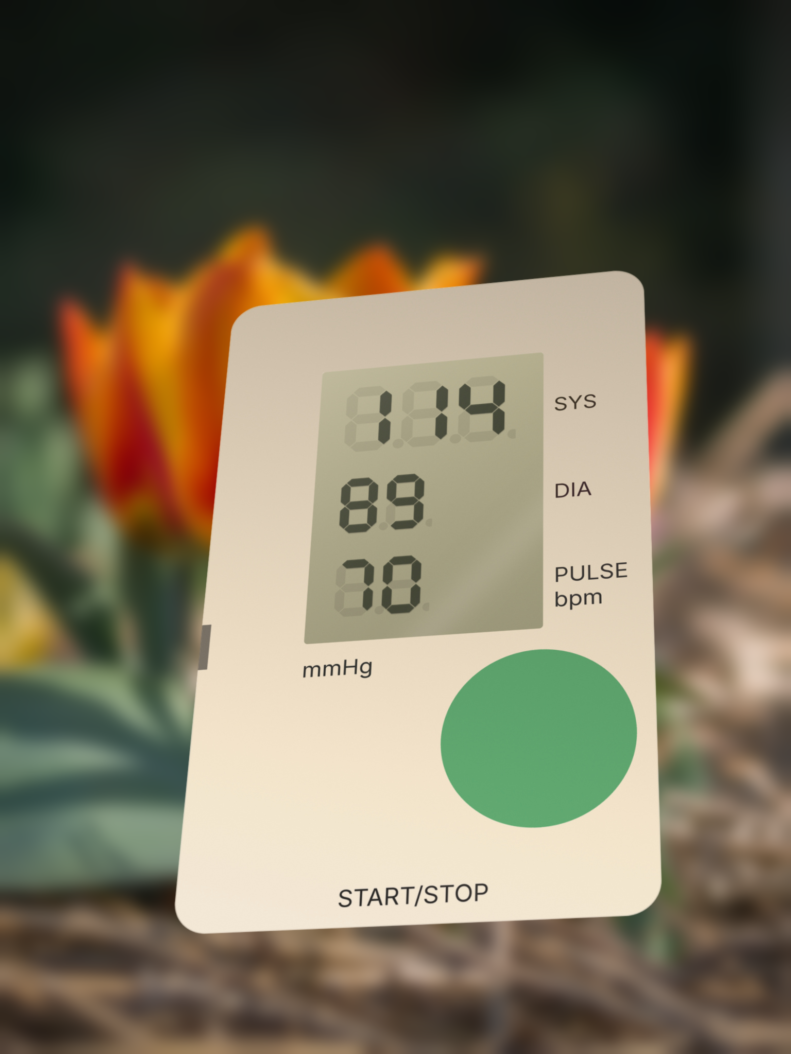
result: 70; bpm
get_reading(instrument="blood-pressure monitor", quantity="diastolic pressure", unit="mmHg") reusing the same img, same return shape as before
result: 89; mmHg
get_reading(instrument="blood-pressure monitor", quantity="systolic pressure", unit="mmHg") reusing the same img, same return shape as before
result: 114; mmHg
